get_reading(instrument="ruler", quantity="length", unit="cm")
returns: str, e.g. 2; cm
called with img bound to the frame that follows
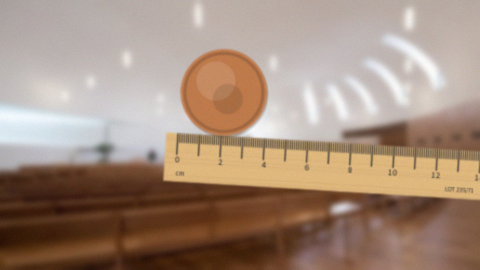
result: 4; cm
